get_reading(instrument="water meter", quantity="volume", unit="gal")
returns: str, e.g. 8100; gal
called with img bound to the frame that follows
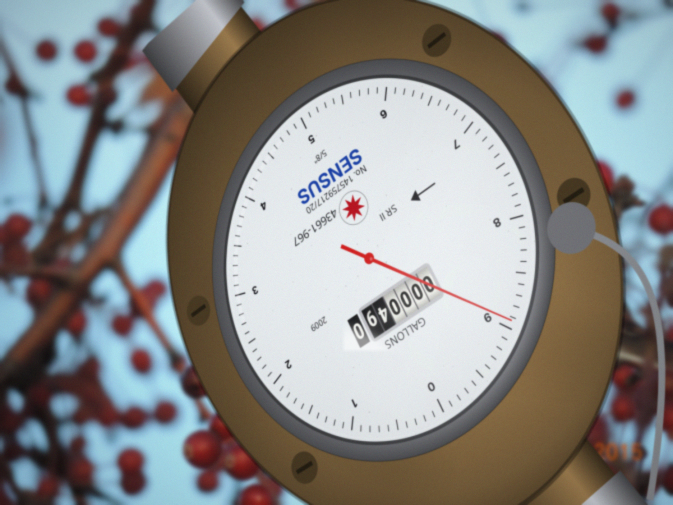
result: 488.9; gal
